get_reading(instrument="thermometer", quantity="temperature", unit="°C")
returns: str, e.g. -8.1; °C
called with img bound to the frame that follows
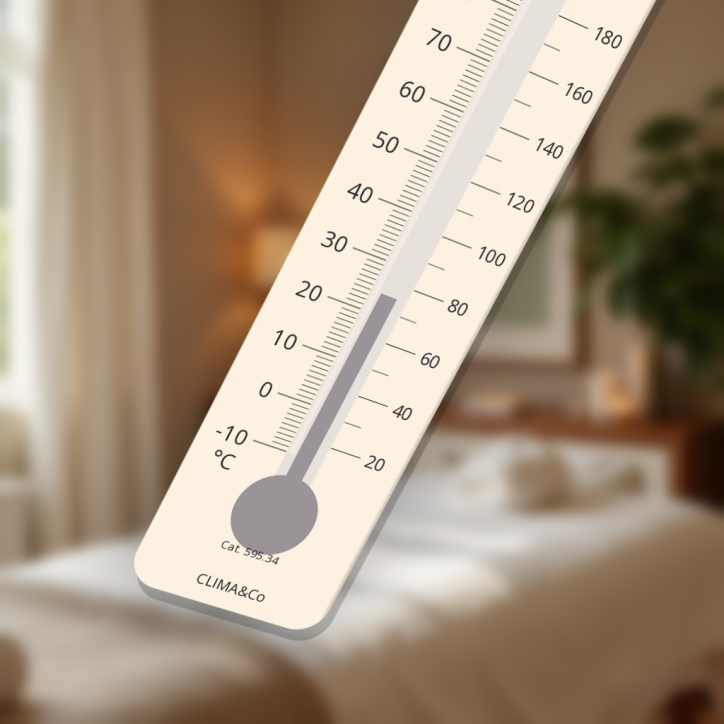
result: 24; °C
